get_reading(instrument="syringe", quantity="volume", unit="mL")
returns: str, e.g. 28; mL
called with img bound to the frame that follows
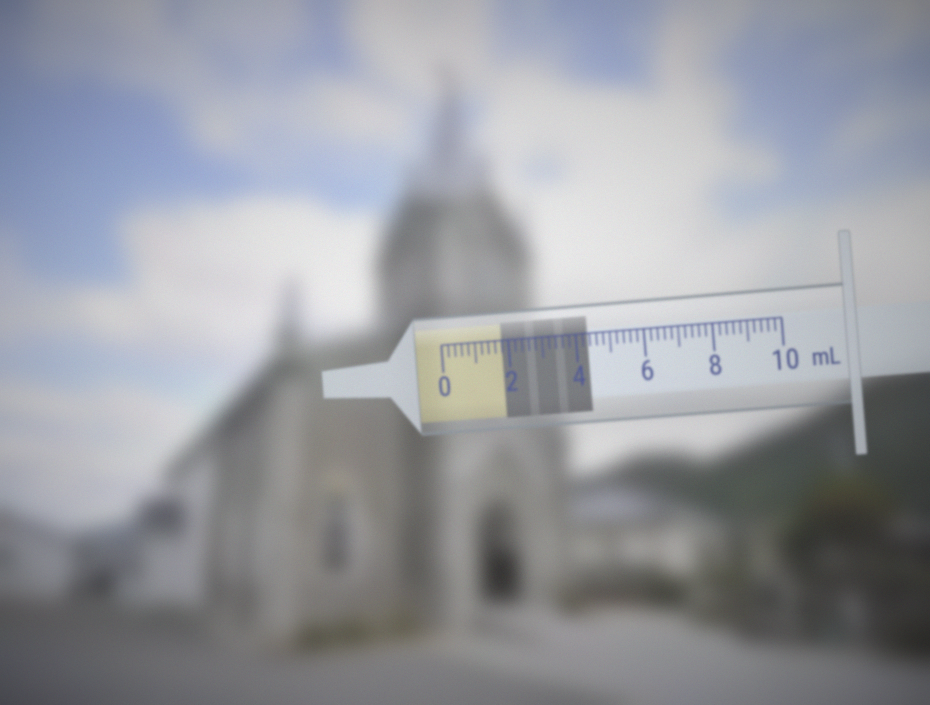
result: 1.8; mL
